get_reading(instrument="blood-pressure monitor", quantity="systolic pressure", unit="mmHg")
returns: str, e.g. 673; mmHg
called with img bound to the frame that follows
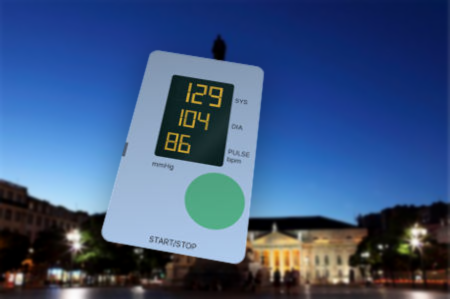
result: 129; mmHg
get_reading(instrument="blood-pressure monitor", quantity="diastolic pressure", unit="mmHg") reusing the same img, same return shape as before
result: 104; mmHg
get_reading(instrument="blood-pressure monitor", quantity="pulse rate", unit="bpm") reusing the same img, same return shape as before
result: 86; bpm
